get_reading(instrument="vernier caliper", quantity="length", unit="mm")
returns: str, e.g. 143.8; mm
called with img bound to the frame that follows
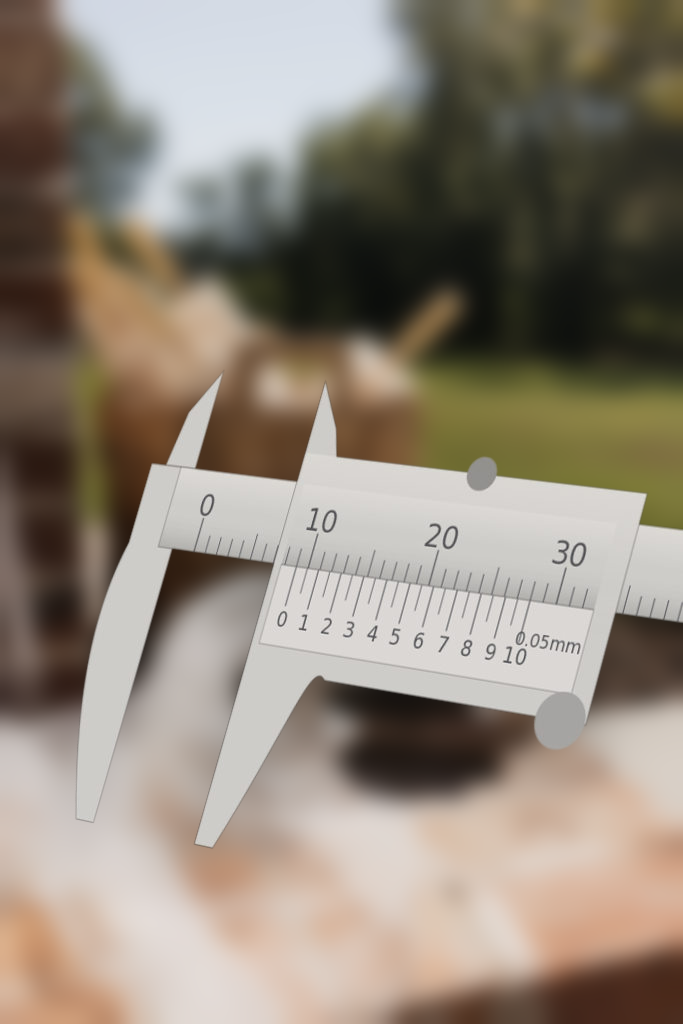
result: 9.0; mm
